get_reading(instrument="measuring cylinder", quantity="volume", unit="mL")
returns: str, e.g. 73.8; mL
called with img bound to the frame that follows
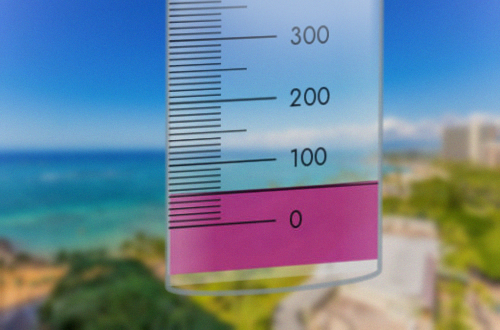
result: 50; mL
